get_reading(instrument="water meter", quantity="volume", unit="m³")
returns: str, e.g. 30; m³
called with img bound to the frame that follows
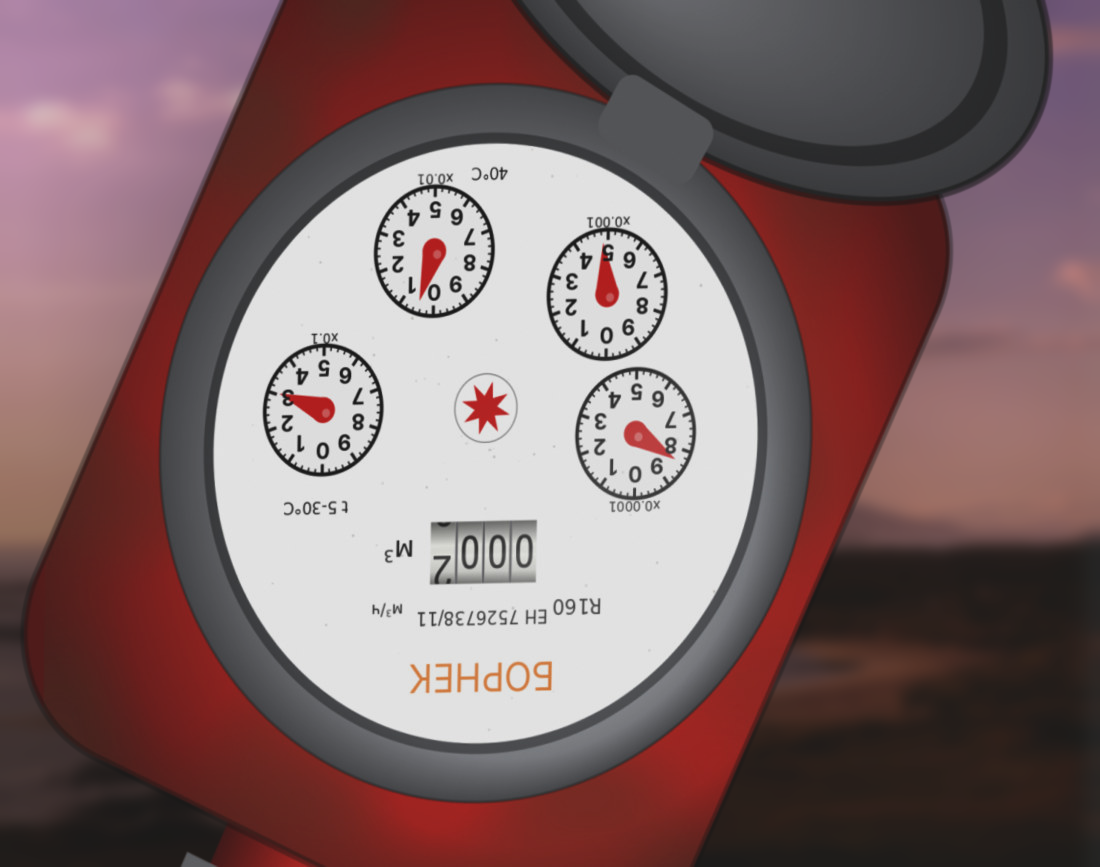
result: 2.3048; m³
